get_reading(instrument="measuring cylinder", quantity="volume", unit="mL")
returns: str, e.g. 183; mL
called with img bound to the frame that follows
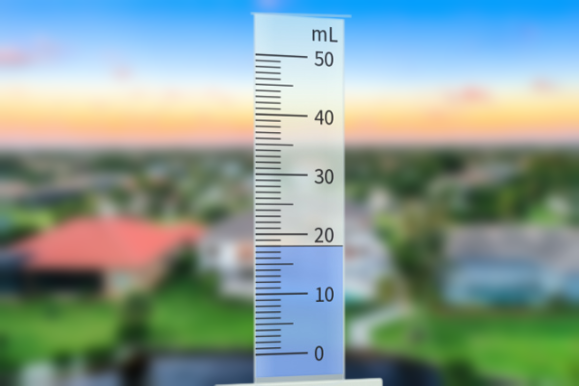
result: 18; mL
